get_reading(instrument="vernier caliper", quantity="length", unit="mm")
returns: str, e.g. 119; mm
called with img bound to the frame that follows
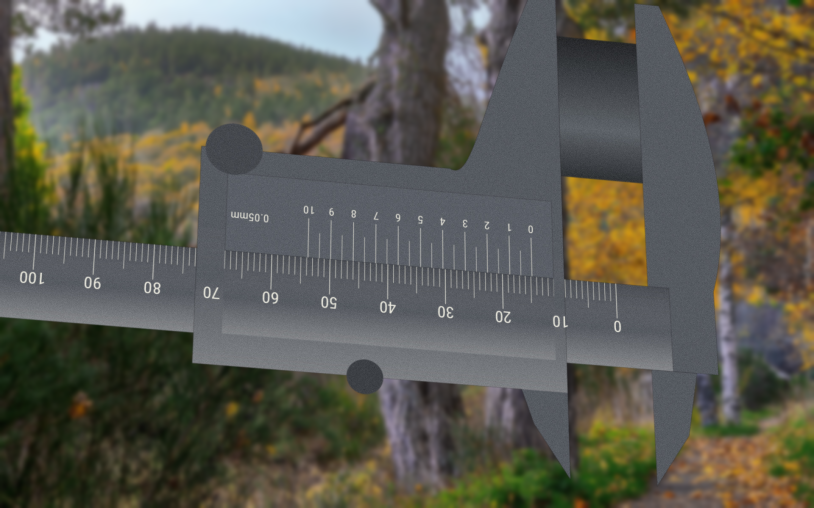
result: 14.8; mm
